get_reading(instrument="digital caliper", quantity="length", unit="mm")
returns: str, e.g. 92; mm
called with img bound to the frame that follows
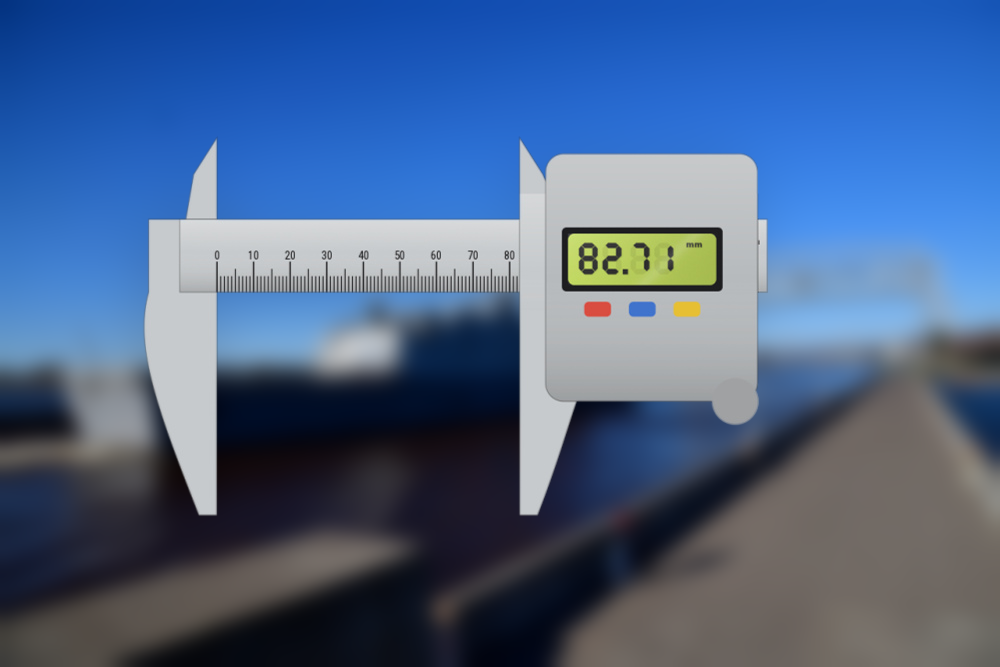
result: 82.71; mm
